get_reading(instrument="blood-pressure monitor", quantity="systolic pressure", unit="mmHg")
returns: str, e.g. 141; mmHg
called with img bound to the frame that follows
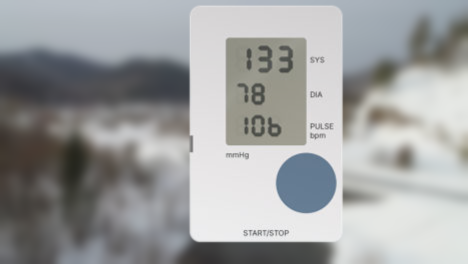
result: 133; mmHg
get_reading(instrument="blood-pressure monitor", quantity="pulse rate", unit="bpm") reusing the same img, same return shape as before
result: 106; bpm
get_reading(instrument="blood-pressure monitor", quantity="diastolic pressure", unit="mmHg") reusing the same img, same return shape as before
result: 78; mmHg
